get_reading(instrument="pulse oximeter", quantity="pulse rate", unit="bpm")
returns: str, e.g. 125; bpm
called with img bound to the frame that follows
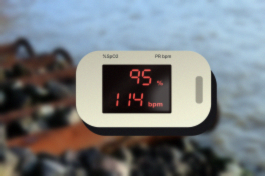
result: 114; bpm
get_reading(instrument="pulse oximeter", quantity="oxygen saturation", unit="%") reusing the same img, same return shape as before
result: 95; %
